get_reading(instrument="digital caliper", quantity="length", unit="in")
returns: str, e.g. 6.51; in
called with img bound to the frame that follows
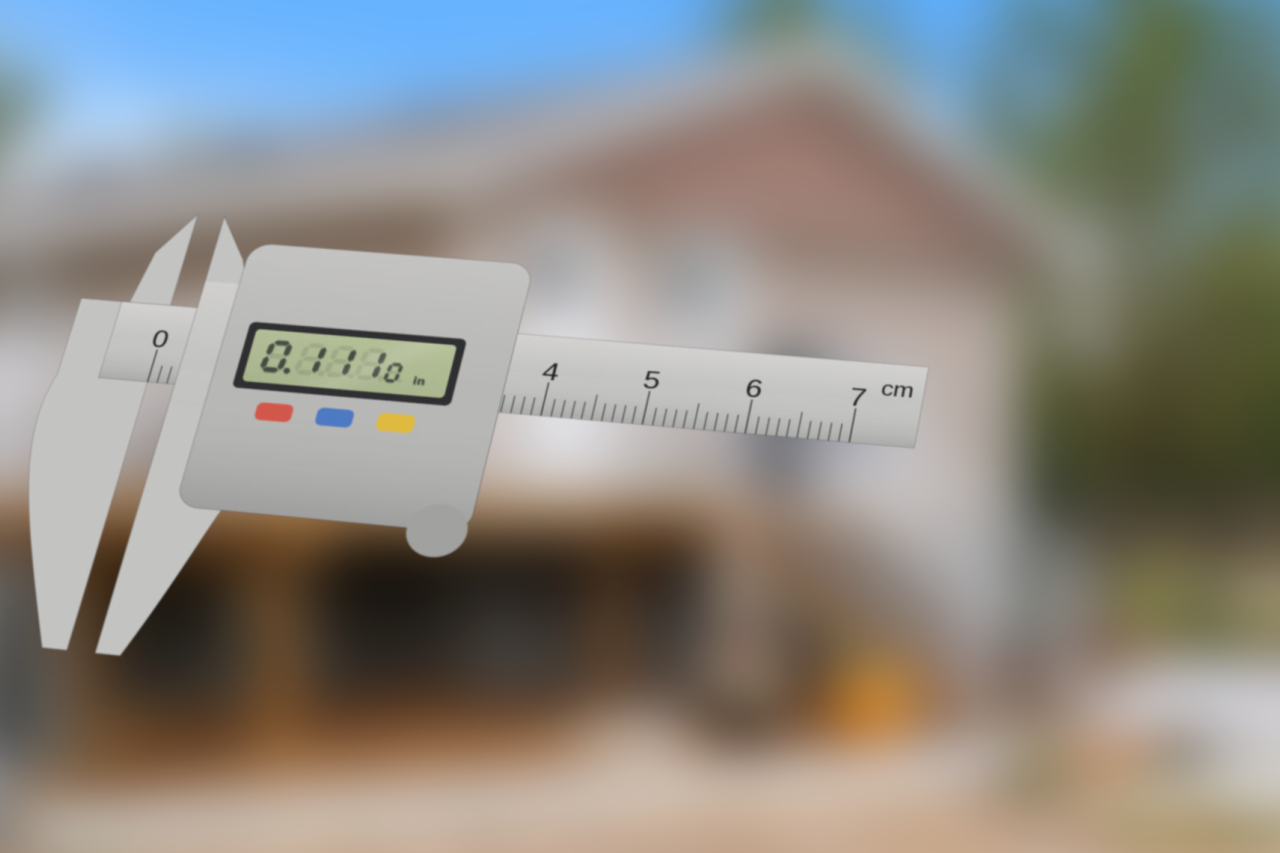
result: 0.1110; in
